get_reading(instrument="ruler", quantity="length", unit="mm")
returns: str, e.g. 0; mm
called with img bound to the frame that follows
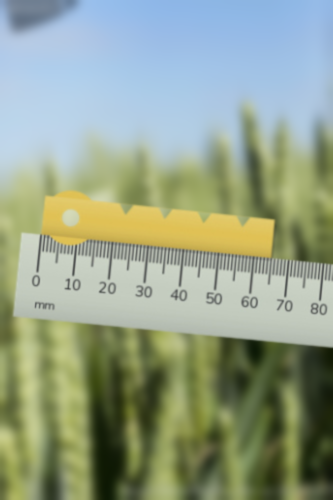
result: 65; mm
